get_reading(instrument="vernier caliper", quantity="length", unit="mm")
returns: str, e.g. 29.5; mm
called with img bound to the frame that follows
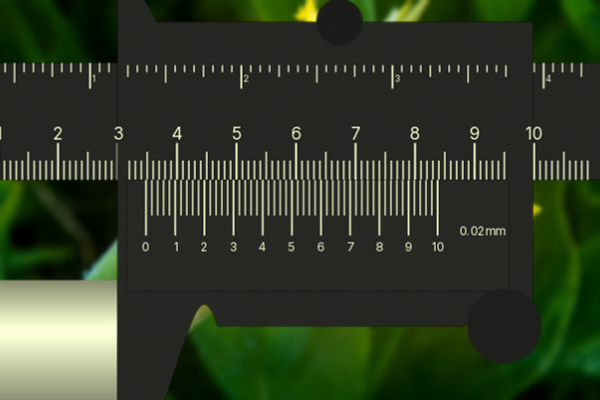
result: 34.8; mm
